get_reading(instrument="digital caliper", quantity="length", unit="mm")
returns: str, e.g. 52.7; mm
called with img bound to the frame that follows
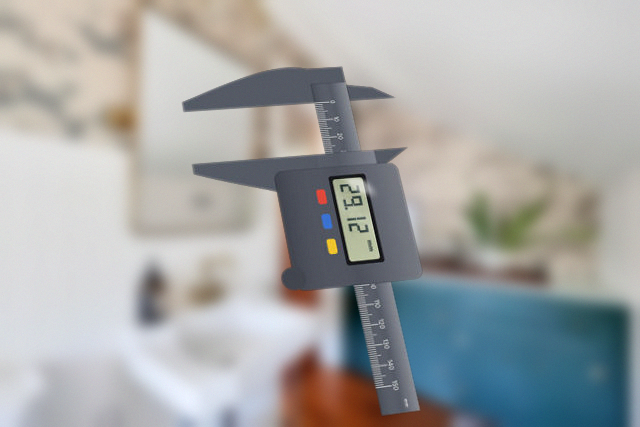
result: 29.12; mm
